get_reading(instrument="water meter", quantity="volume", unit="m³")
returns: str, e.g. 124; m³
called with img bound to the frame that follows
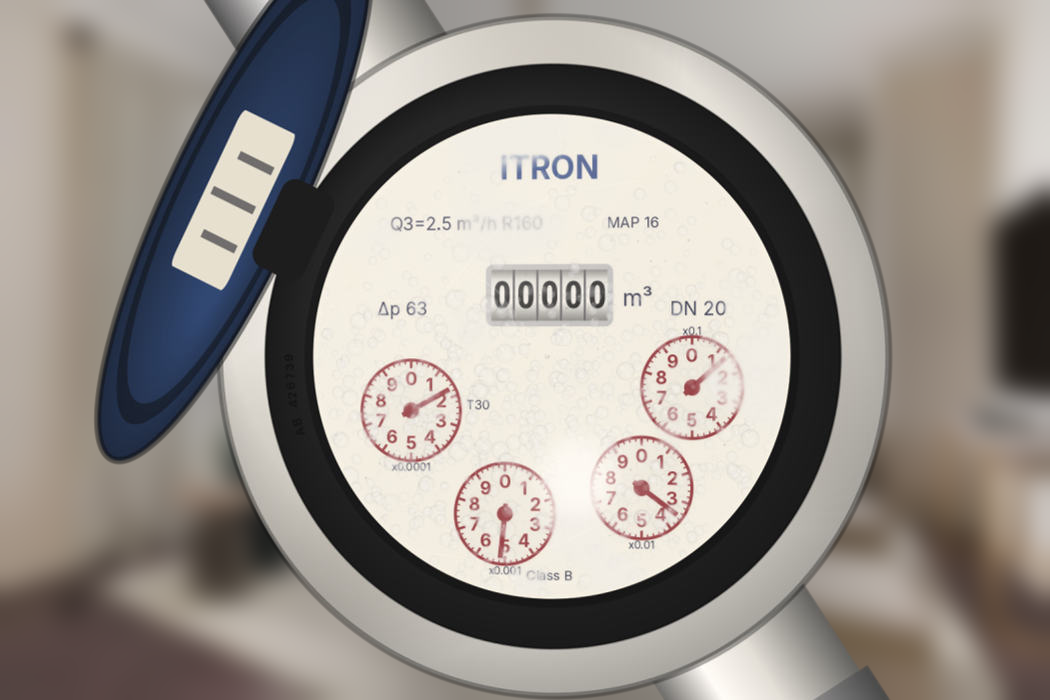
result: 0.1351; m³
